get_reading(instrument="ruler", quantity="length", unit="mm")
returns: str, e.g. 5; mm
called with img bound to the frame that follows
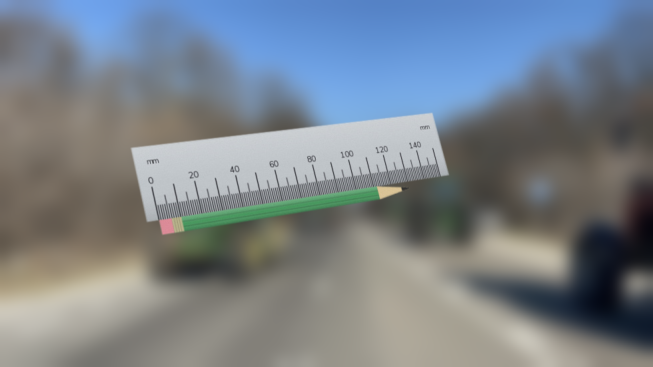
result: 130; mm
